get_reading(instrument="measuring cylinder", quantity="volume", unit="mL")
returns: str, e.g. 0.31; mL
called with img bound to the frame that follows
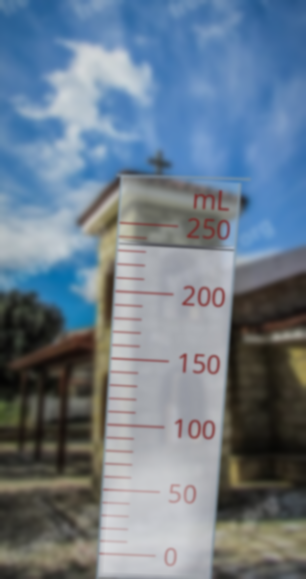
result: 235; mL
